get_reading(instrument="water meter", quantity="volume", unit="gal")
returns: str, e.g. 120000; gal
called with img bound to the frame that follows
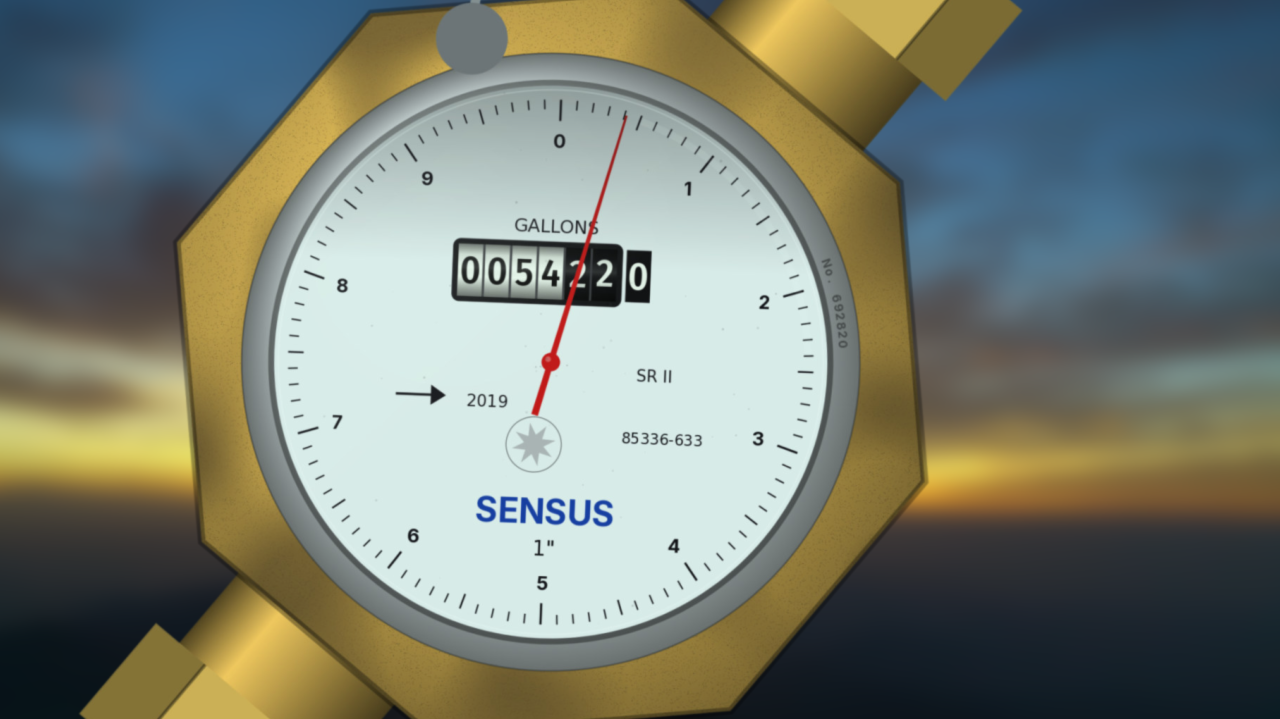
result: 54220.4; gal
